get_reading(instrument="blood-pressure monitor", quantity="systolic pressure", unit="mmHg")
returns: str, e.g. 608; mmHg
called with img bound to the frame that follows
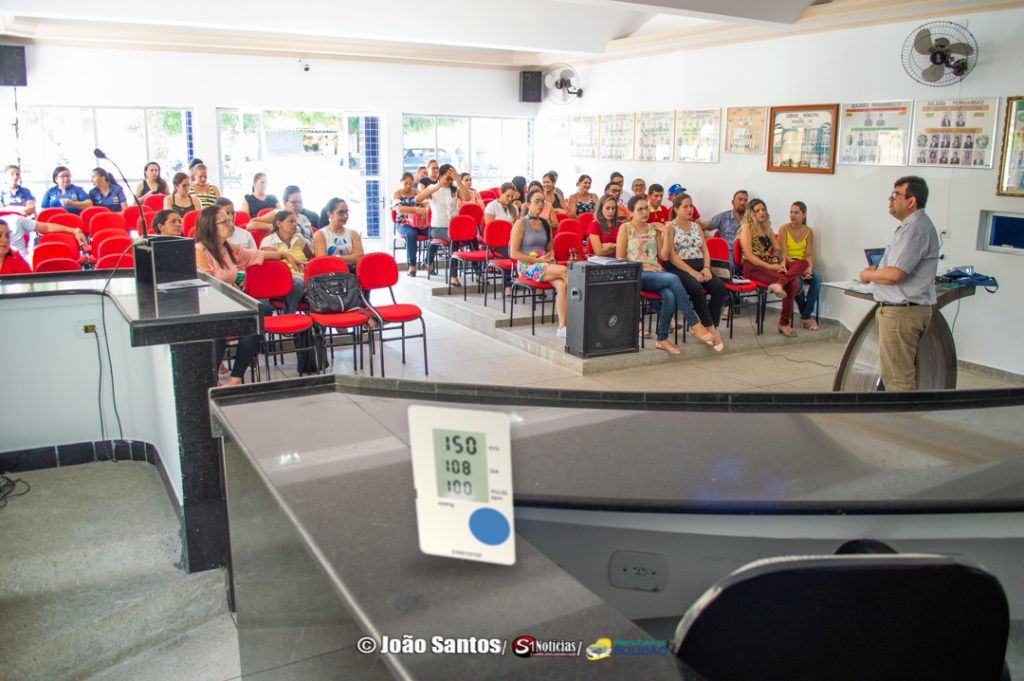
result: 150; mmHg
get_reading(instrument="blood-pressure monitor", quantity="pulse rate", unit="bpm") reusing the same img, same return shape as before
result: 100; bpm
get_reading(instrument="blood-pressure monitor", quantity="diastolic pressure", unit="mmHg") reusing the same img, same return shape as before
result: 108; mmHg
